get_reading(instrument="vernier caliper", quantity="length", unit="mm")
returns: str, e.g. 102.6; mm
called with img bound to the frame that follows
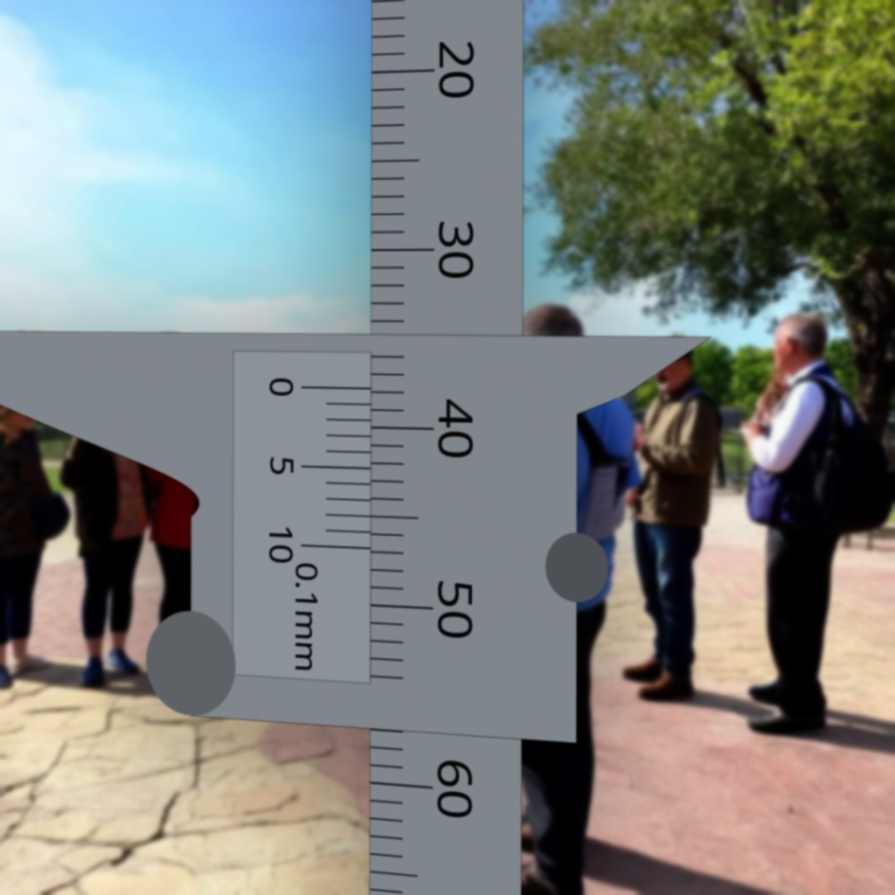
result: 37.8; mm
